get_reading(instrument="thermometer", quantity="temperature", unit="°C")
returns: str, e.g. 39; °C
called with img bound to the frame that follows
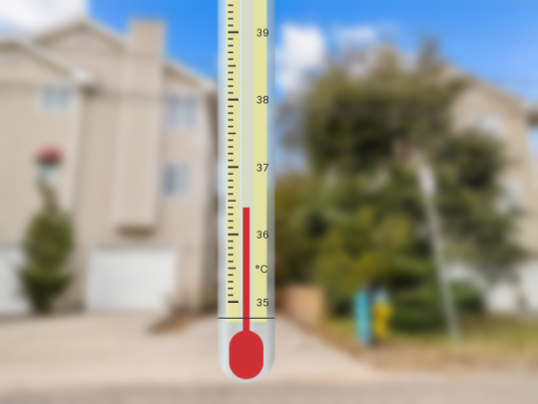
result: 36.4; °C
